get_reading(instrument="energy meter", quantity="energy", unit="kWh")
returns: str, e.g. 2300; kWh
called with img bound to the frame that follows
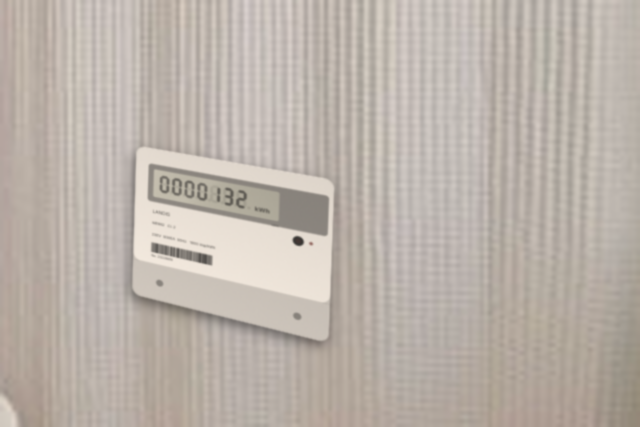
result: 132; kWh
